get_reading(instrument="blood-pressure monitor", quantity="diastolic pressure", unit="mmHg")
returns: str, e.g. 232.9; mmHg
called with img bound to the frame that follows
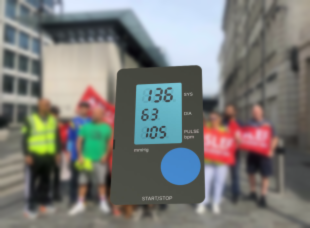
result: 63; mmHg
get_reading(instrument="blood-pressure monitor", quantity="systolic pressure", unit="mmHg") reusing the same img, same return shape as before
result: 136; mmHg
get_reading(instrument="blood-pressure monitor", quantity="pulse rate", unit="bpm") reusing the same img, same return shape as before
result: 105; bpm
